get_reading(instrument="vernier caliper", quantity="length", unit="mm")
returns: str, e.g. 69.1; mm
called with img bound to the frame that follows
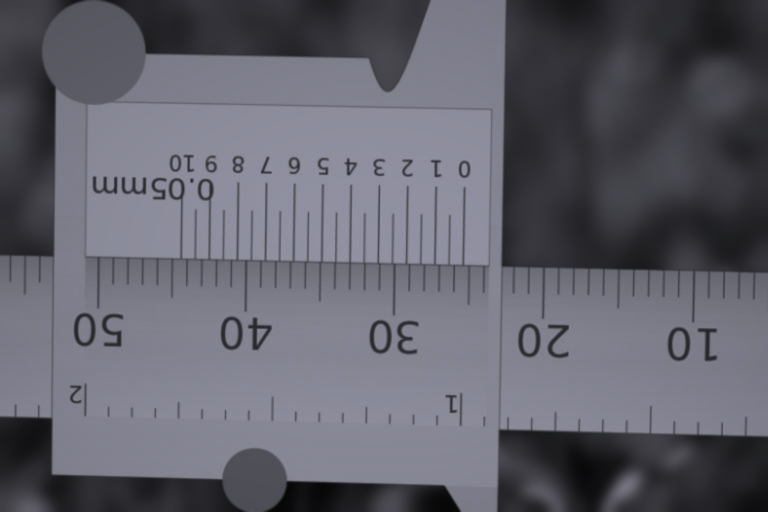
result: 25.4; mm
